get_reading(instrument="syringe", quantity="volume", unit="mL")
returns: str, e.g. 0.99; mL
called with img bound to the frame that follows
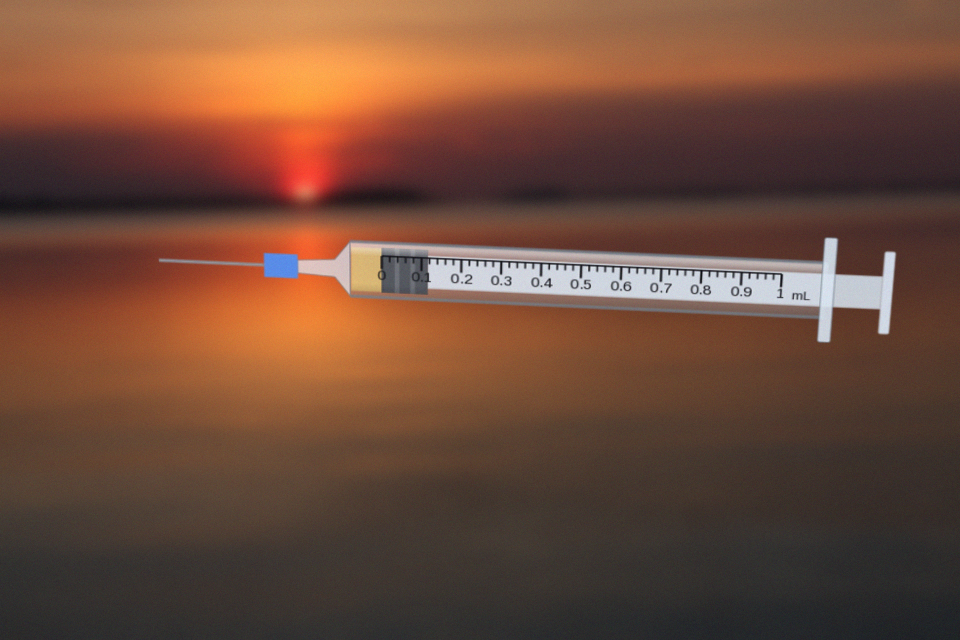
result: 0; mL
